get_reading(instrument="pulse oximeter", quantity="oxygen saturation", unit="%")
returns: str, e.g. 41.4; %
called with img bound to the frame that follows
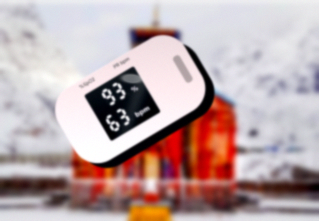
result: 93; %
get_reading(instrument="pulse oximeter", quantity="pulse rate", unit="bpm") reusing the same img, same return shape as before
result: 63; bpm
